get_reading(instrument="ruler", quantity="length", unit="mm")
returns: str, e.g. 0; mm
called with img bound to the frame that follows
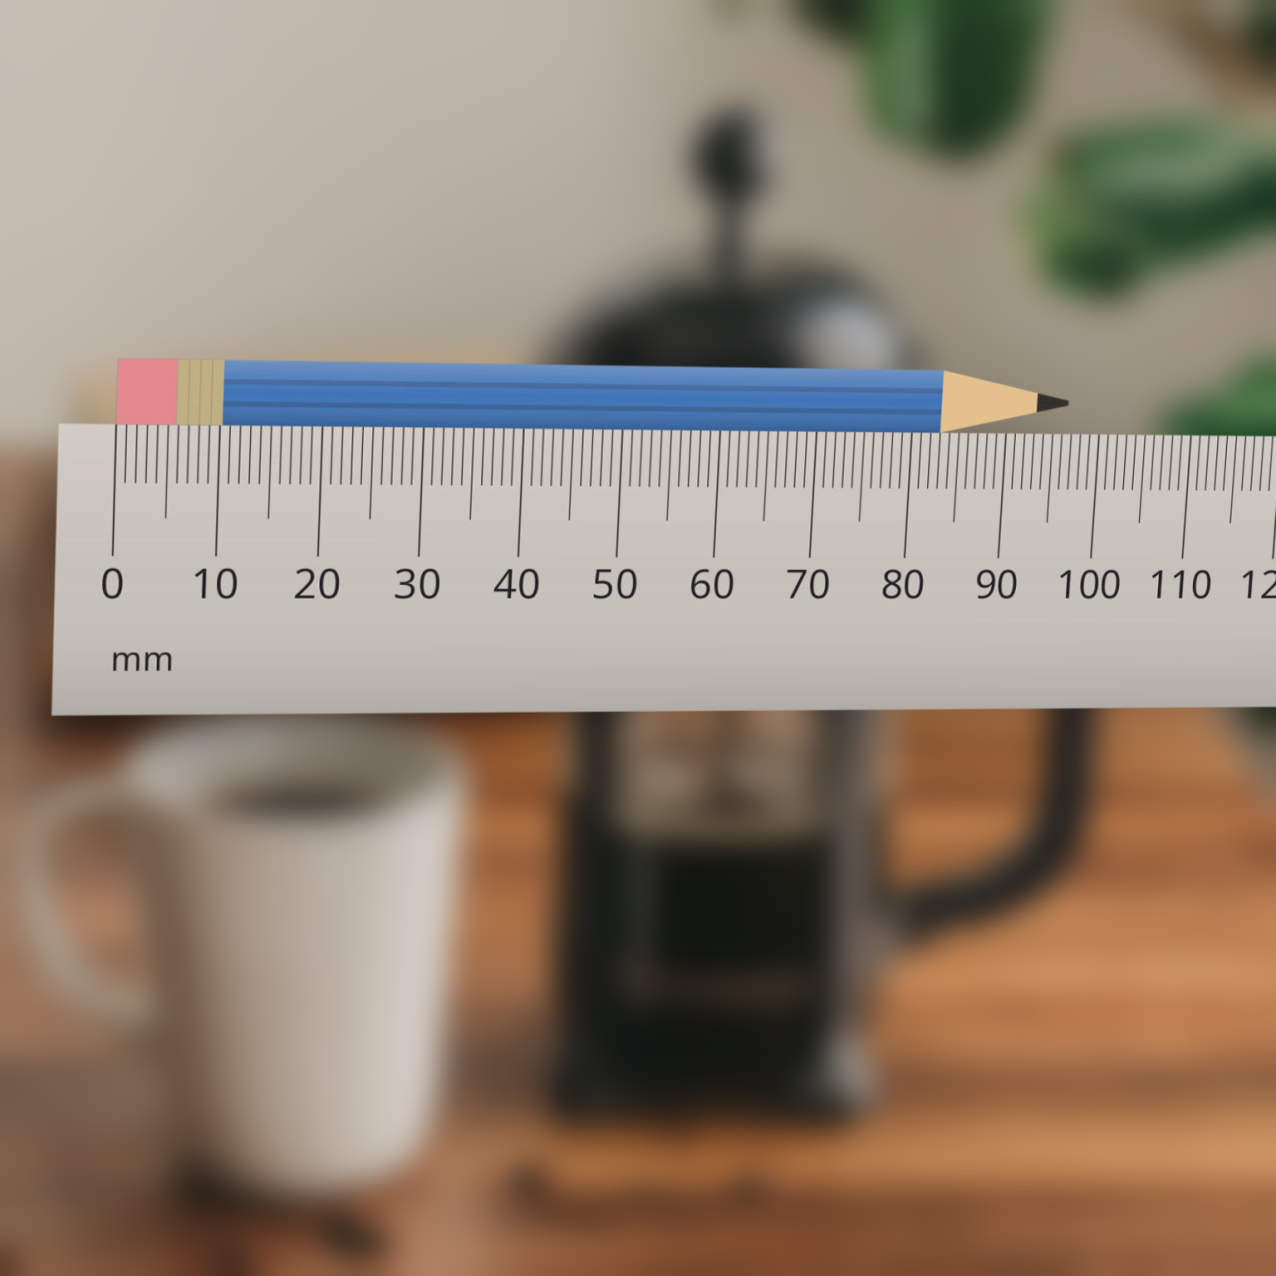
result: 96.5; mm
